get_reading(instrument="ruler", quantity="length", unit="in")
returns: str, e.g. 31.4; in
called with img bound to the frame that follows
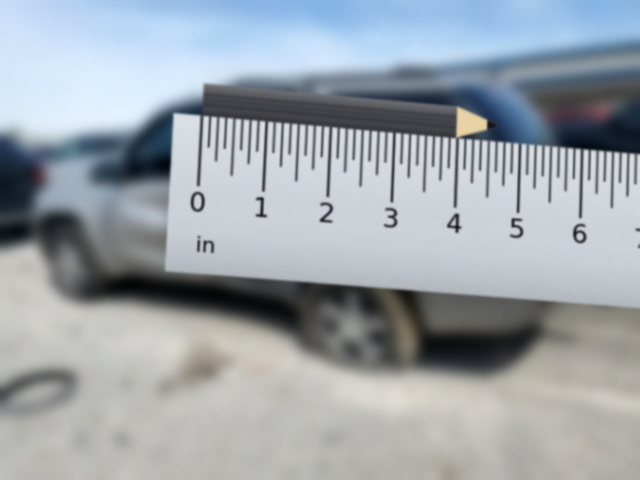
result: 4.625; in
